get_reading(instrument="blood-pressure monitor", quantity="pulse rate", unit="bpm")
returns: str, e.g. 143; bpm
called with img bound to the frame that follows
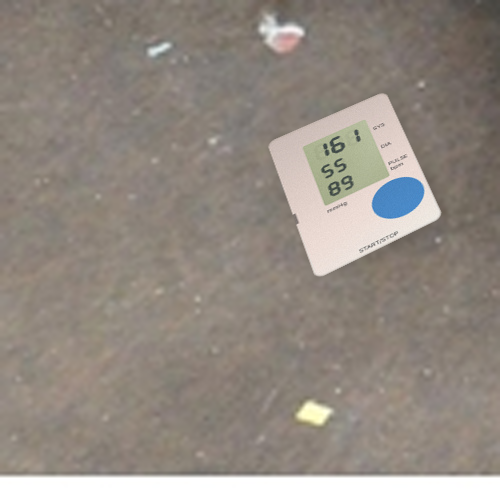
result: 89; bpm
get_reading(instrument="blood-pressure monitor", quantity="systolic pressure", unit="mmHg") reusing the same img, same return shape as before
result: 161; mmHg
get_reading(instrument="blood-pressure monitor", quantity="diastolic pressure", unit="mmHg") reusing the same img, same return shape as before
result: 55; mmHg
